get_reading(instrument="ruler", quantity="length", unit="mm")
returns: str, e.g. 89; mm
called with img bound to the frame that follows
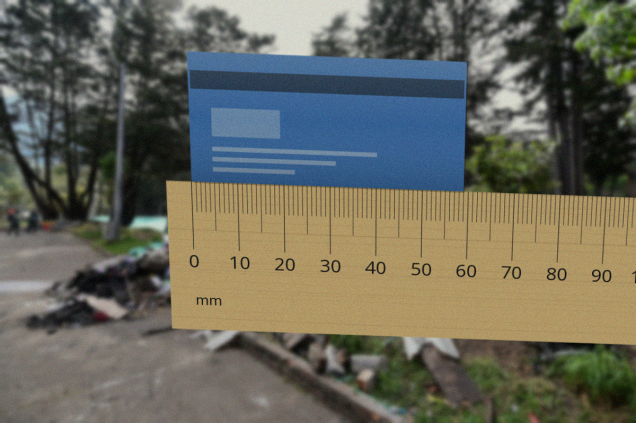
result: 59; mm
